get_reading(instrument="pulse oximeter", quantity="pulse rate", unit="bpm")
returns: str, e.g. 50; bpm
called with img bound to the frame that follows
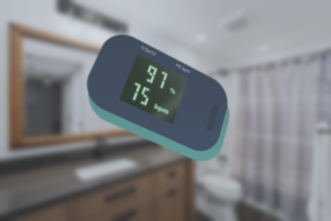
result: 75; bpm
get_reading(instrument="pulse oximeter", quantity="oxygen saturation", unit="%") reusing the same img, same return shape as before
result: 97; %
